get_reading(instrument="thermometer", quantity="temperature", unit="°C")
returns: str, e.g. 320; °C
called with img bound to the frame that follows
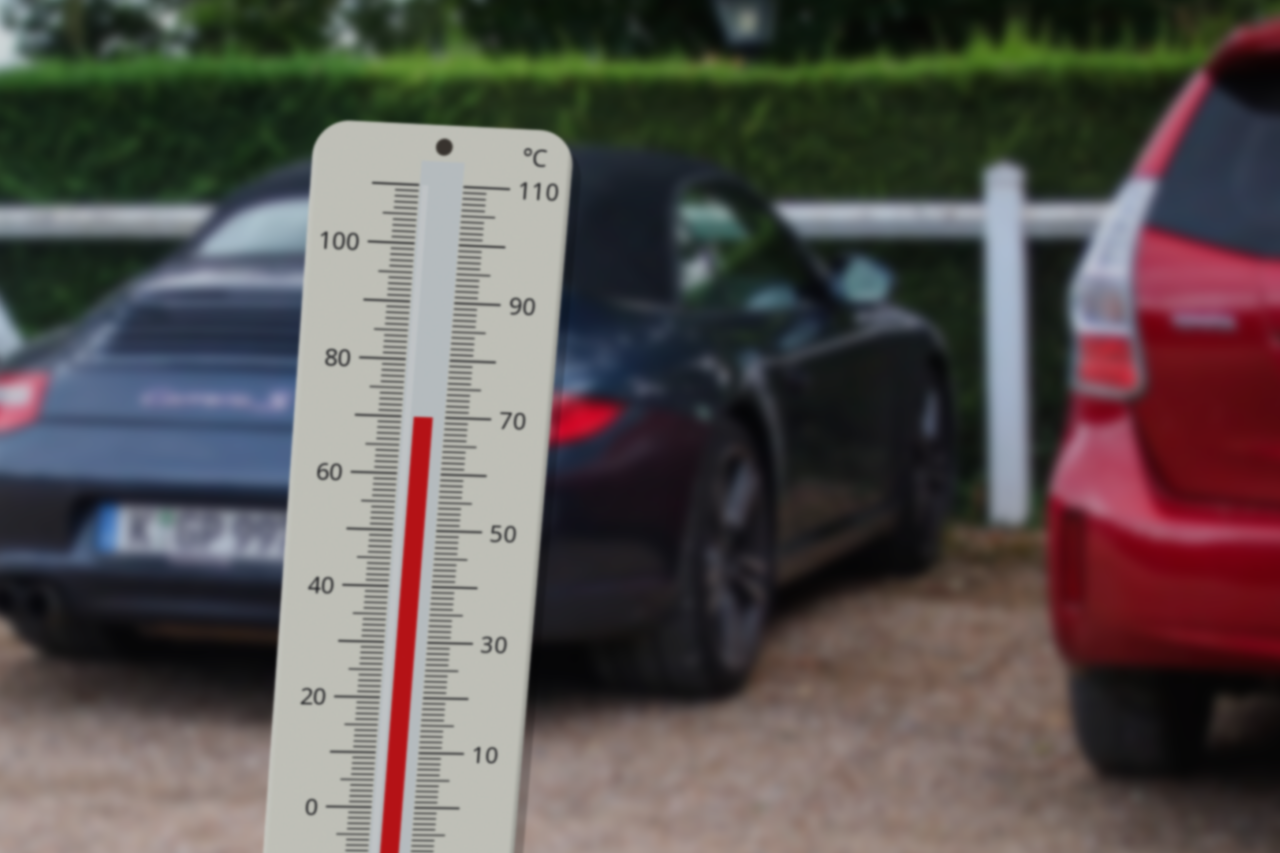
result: 70; °C
